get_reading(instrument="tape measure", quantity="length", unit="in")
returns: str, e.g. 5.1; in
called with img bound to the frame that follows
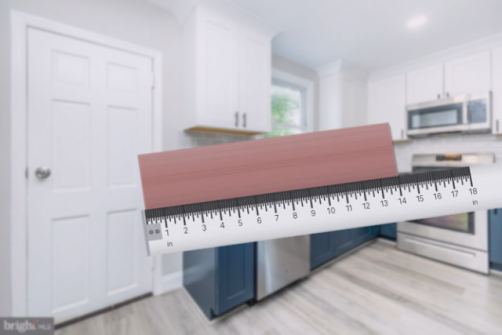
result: 14; in
